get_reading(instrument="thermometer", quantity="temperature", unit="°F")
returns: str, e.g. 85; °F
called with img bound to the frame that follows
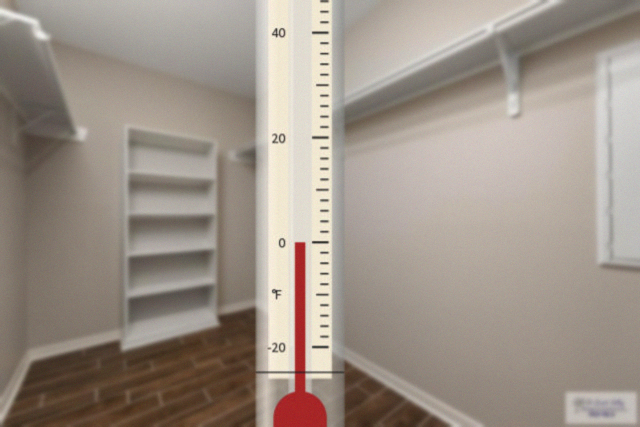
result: 0; °F
